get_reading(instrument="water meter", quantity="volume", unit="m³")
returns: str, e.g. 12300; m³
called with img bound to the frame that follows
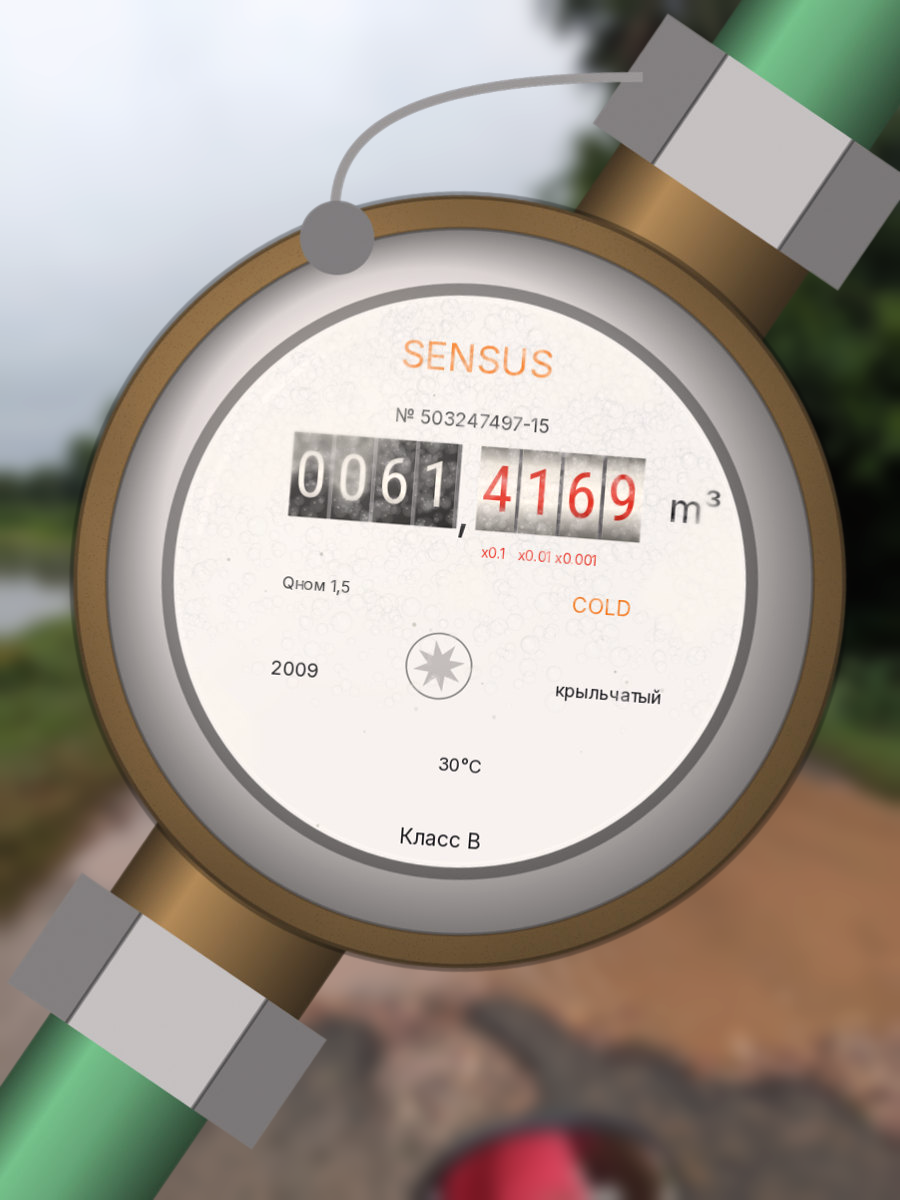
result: 61.4169; m³
